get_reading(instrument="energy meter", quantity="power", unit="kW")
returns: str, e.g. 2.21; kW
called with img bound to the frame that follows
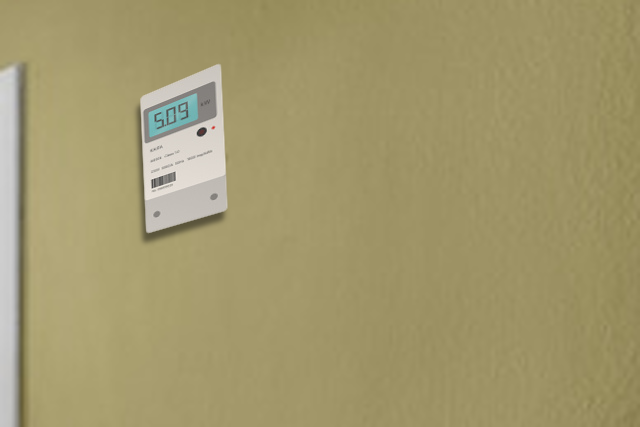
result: 5.09; kW
